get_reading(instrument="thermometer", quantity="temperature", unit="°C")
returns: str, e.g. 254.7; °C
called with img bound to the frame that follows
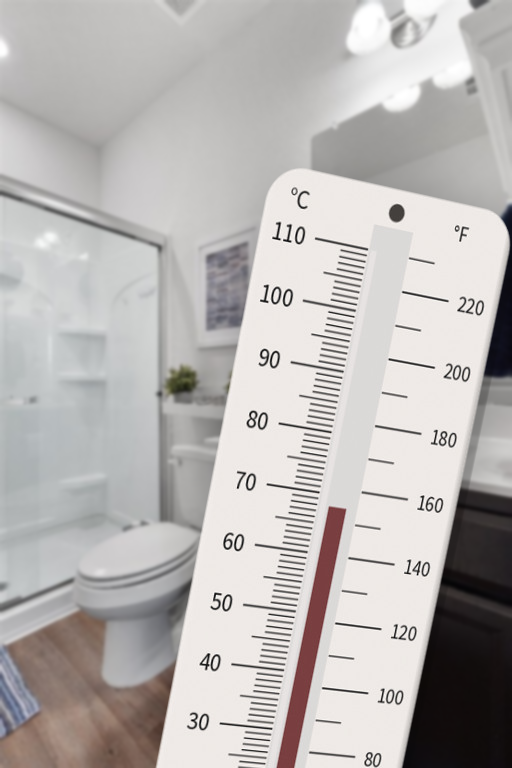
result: 68; °C
